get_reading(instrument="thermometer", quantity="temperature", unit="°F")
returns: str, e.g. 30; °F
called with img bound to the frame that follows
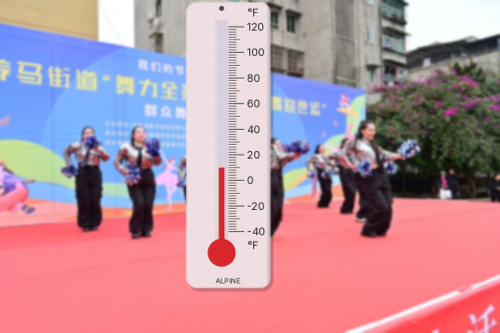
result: 10; °F
